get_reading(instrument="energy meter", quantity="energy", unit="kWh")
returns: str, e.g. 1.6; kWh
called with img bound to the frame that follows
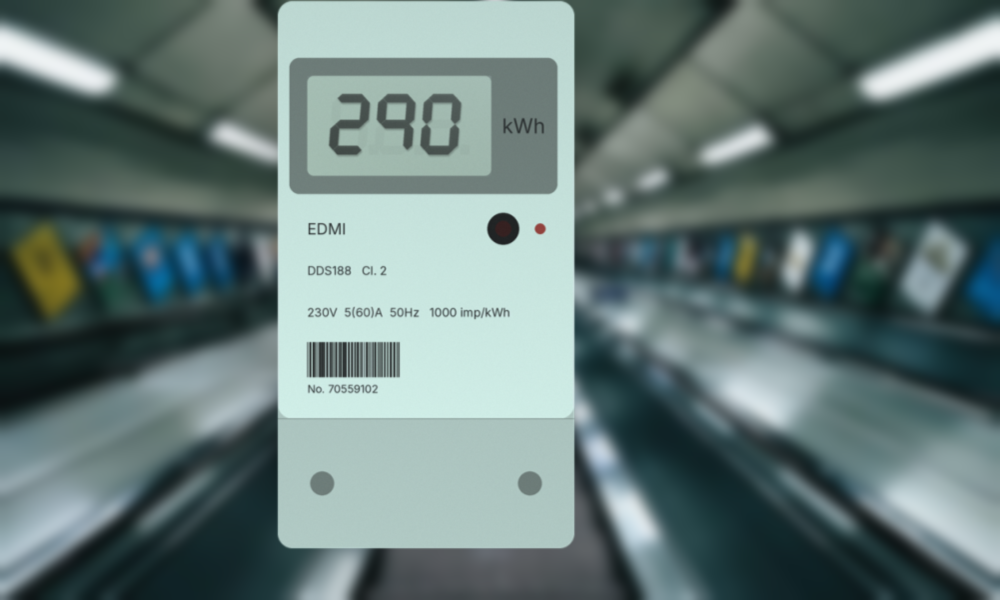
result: 290; kWh
